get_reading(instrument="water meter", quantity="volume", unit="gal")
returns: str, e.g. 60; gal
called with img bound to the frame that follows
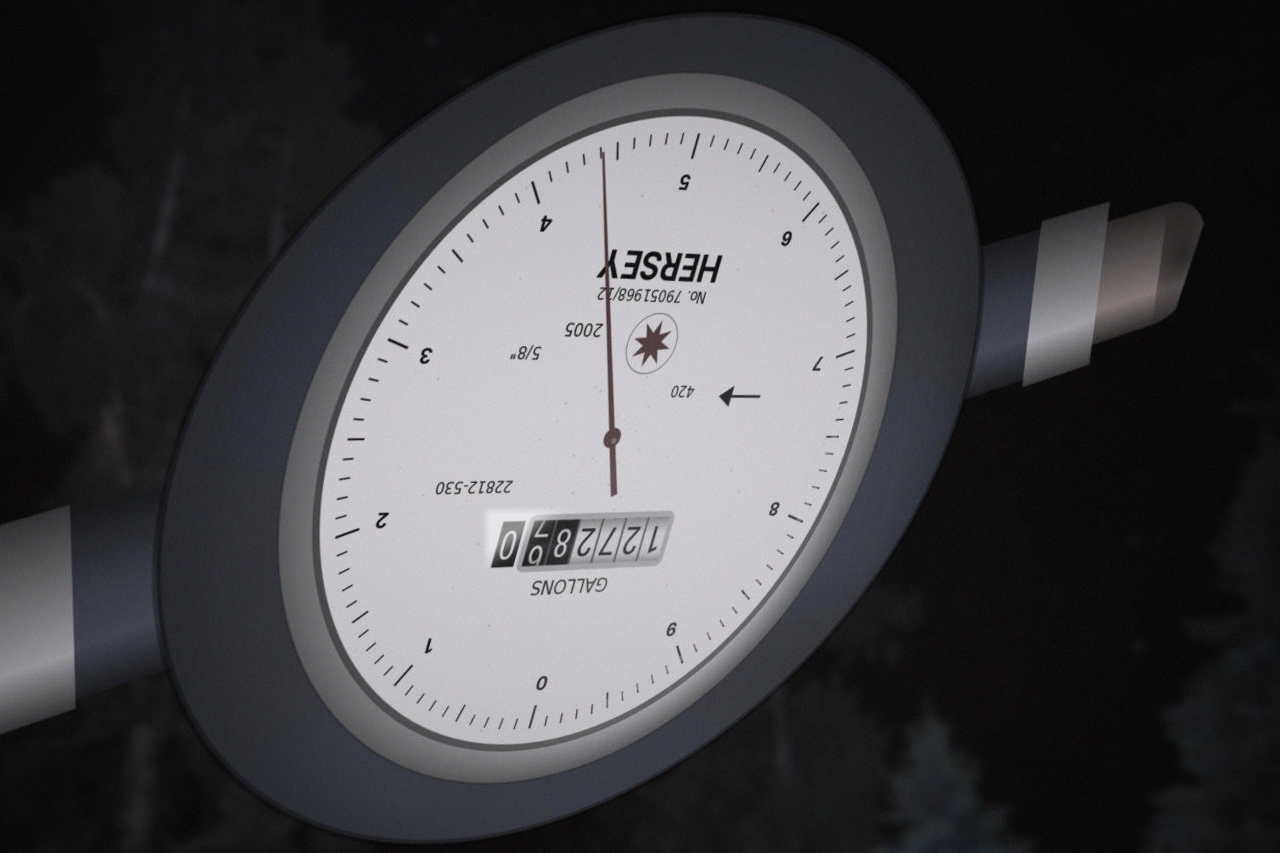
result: 1272864.4; gal
